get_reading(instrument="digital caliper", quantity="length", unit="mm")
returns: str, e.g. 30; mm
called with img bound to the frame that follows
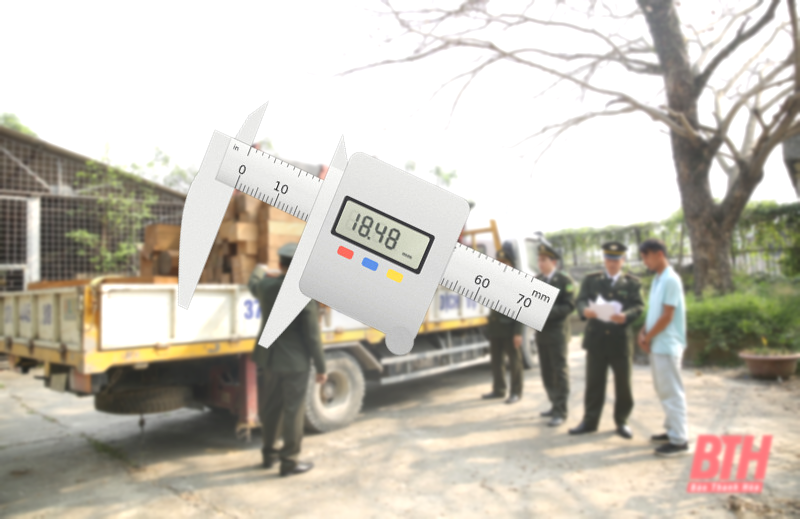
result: 18.48; mm
